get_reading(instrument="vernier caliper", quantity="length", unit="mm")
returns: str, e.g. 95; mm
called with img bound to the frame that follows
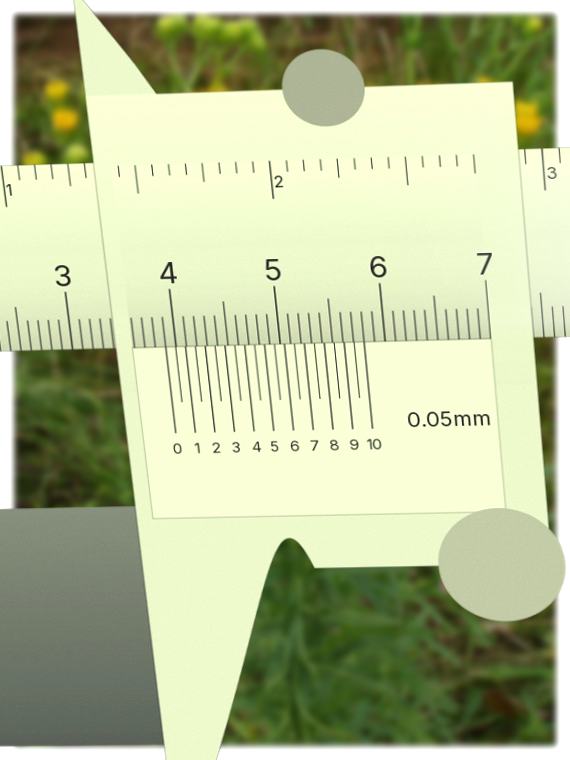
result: 39.0; mm
